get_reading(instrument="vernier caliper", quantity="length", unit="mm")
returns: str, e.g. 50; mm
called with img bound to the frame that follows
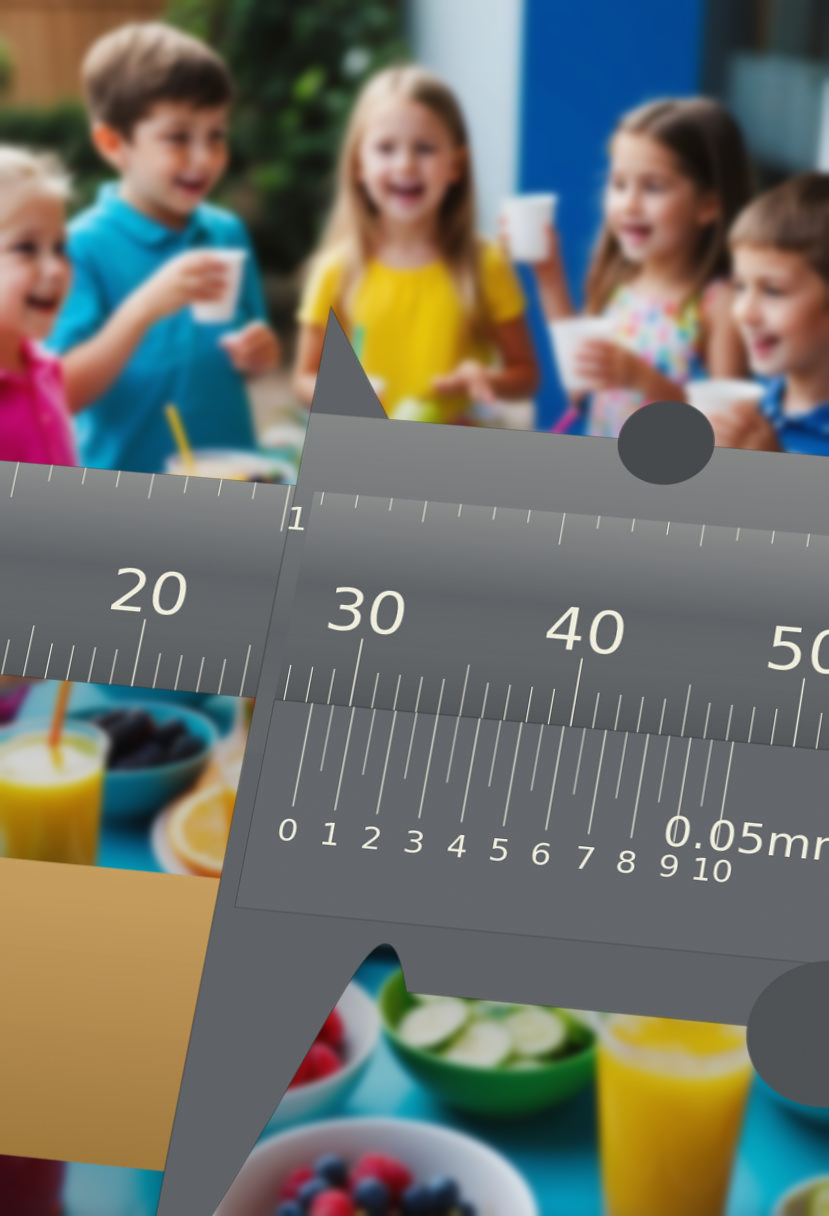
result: 28.3; mm
